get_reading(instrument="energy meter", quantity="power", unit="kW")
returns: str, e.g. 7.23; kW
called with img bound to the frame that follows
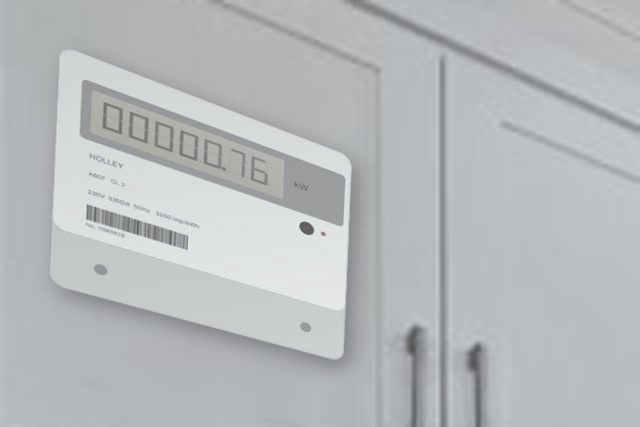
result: 0.76; kW
